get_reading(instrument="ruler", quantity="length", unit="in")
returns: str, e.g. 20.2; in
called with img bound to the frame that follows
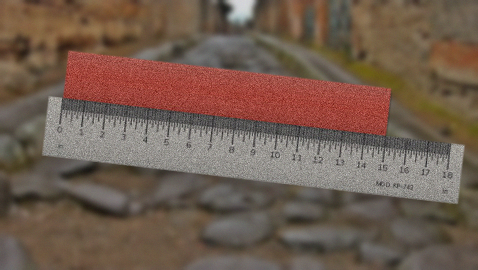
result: 15; in
